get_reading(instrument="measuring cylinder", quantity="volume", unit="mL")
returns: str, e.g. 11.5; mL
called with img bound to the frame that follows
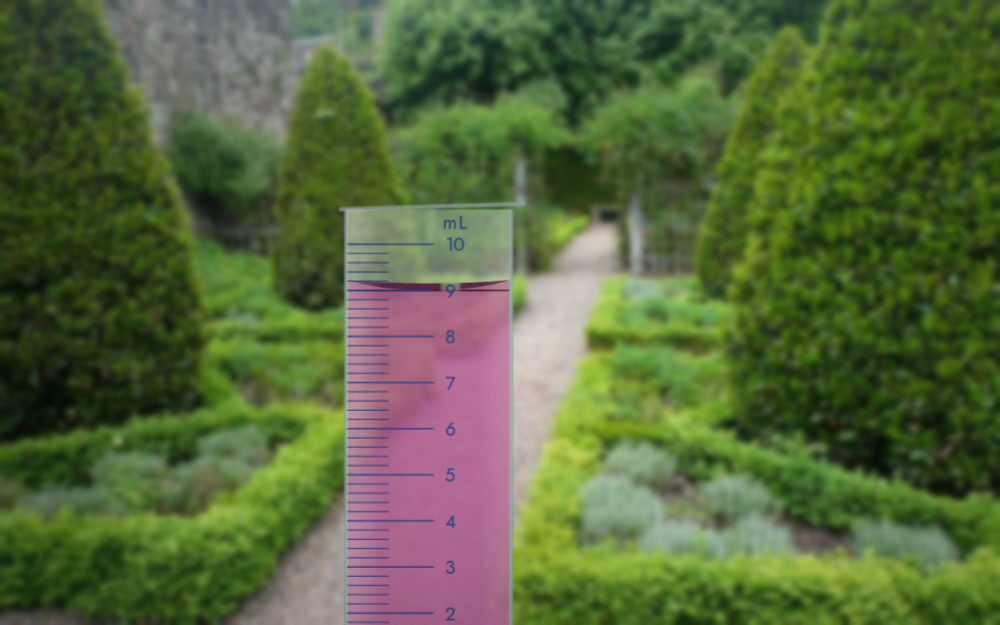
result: 9; mL
